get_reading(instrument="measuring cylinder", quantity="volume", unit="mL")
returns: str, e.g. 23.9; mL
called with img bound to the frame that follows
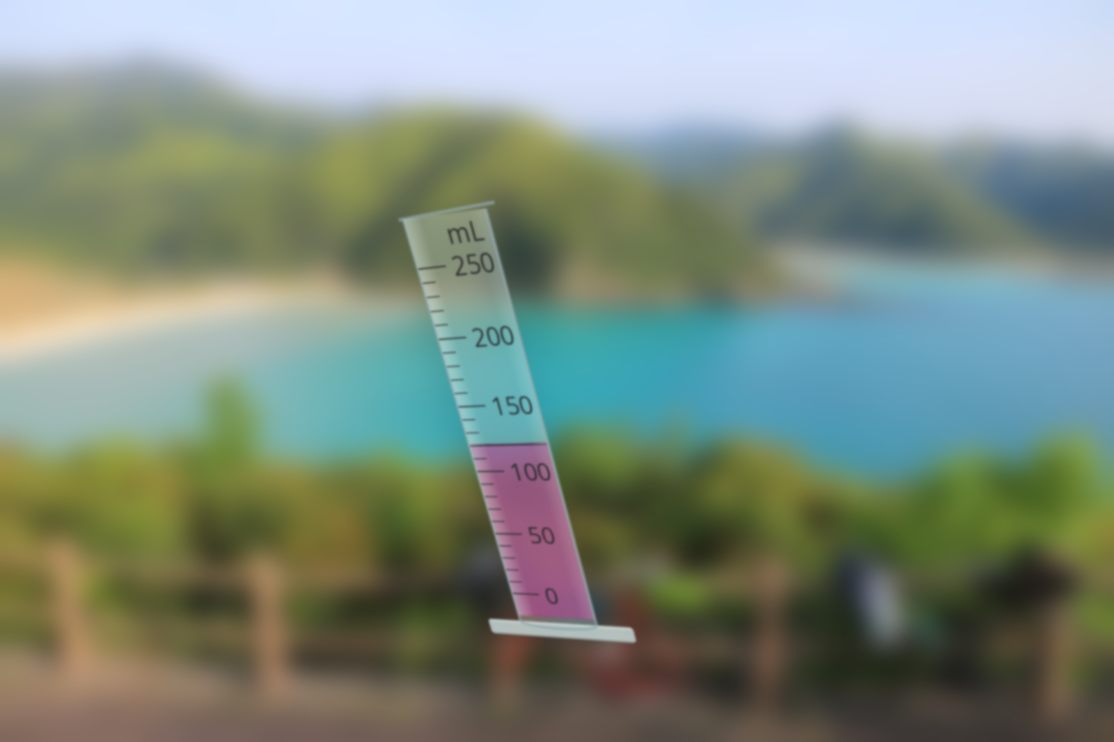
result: 120; mL
